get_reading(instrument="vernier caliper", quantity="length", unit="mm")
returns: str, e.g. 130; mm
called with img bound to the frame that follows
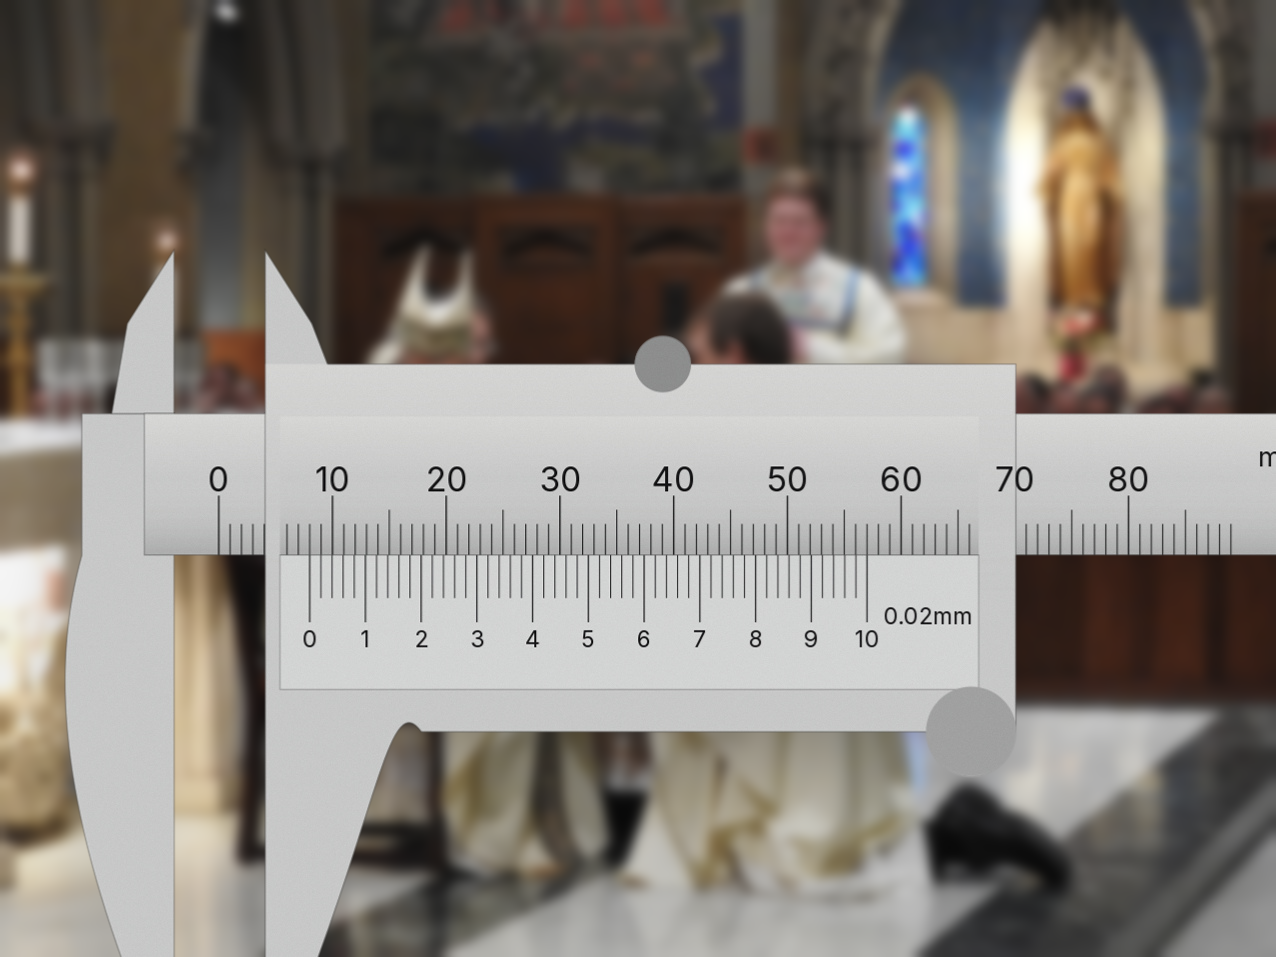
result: 8.0; mm
